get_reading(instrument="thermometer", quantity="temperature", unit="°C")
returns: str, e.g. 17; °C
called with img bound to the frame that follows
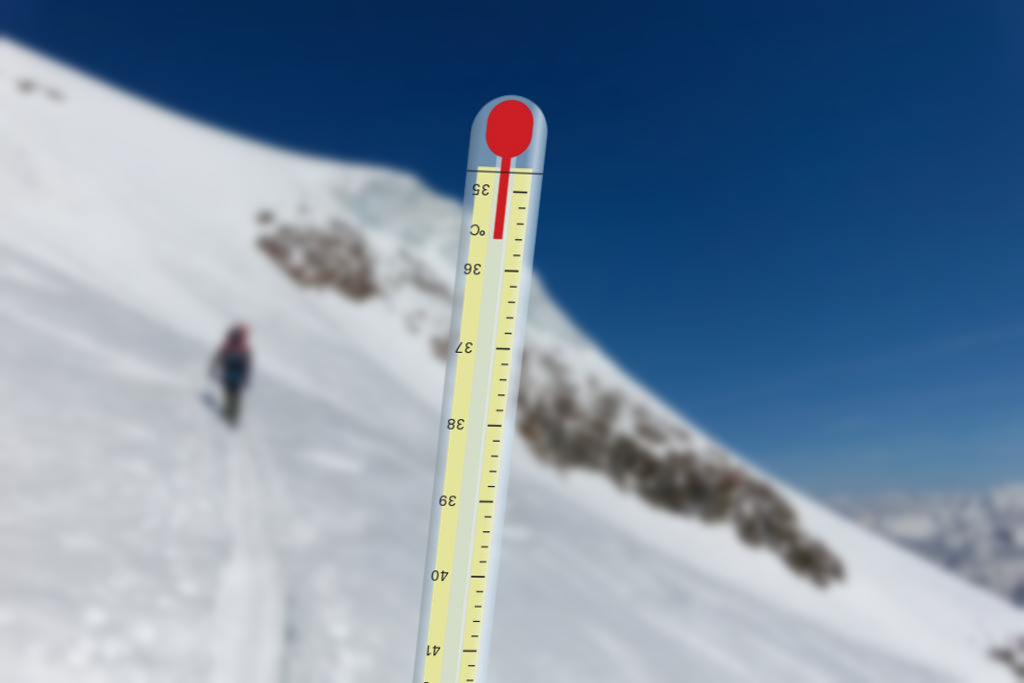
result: 35.6; °C
